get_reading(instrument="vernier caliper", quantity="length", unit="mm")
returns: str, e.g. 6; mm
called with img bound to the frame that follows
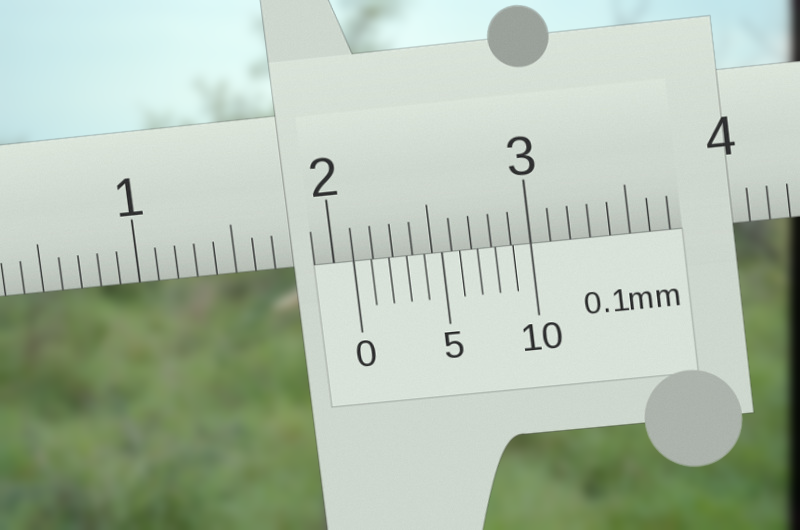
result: 21.0; mm
